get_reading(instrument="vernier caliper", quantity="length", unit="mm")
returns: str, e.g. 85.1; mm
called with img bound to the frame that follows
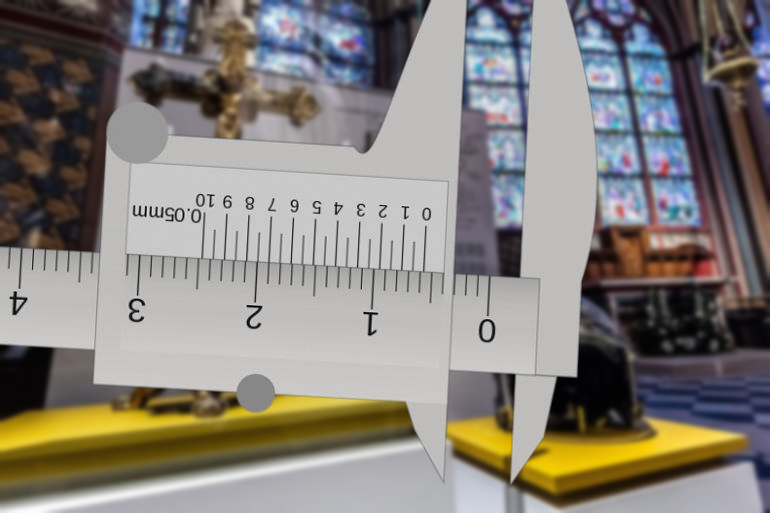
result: 5.7; mm
